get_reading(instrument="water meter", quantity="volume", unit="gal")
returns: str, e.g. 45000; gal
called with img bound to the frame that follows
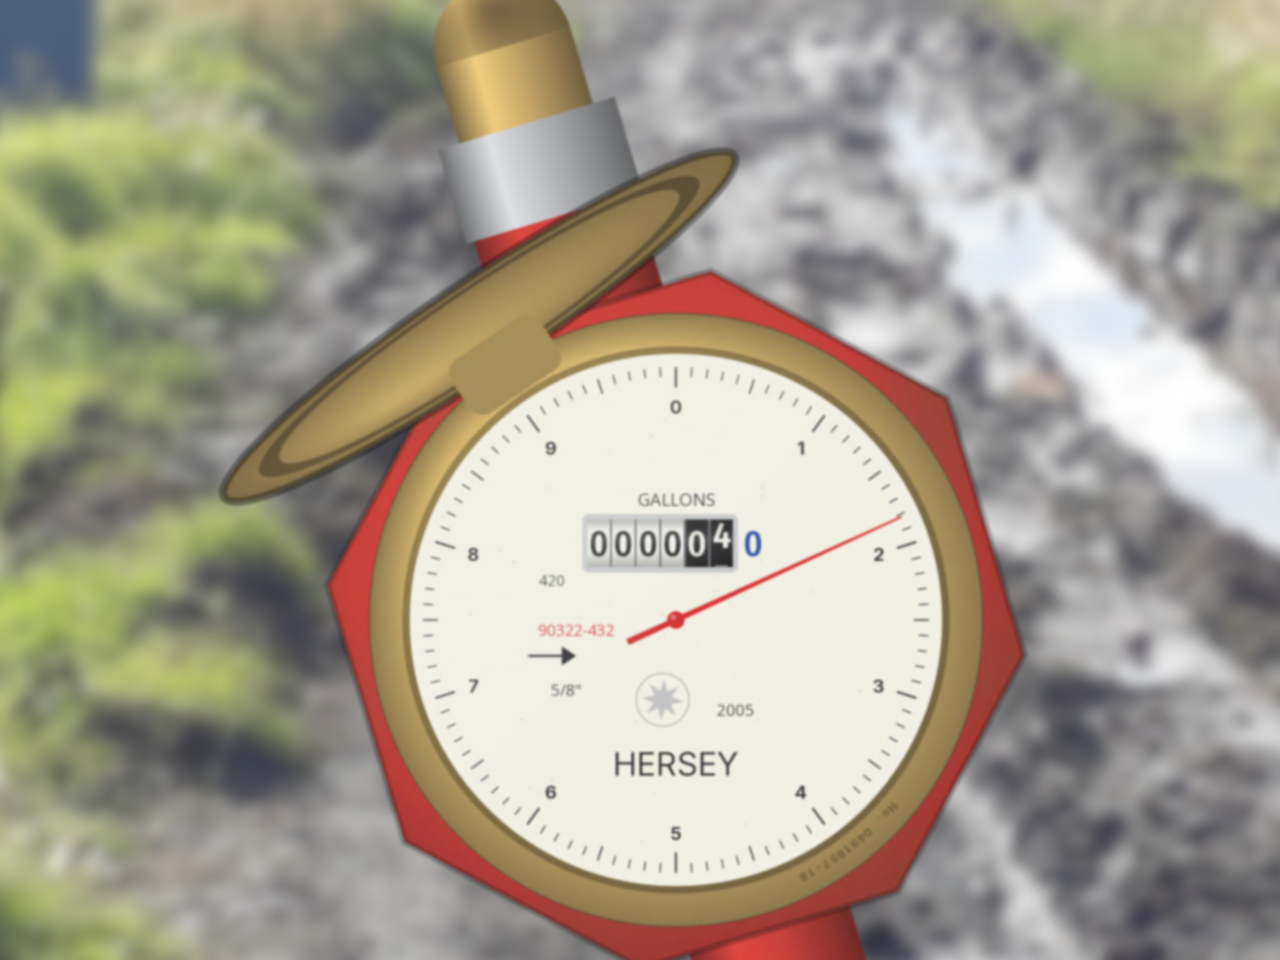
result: 41.8; gal
